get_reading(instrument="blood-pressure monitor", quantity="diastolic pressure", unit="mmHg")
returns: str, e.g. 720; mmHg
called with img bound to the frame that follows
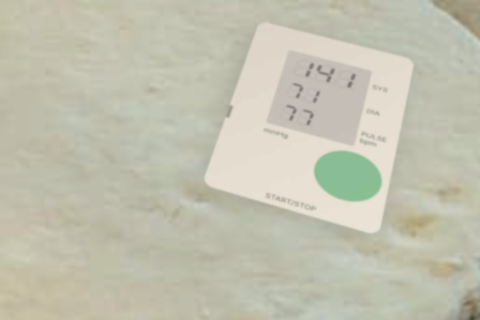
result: 71; mmHg
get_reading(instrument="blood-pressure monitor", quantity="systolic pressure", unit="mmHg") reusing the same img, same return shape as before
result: 141; mmHg
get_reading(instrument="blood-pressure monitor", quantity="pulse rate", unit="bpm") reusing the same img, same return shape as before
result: 77; bpm
